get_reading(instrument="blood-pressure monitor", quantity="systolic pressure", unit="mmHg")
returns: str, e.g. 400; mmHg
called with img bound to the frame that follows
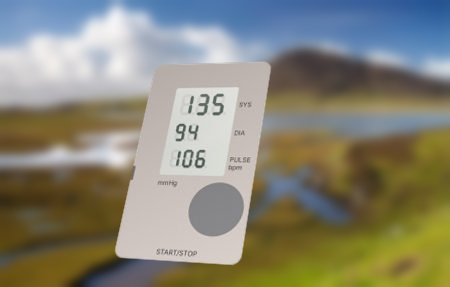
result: 135; mmHg
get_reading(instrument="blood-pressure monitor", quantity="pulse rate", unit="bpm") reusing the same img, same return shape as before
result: 106; bpm
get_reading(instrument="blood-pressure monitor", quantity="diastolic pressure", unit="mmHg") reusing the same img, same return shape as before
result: 94; mmHg
